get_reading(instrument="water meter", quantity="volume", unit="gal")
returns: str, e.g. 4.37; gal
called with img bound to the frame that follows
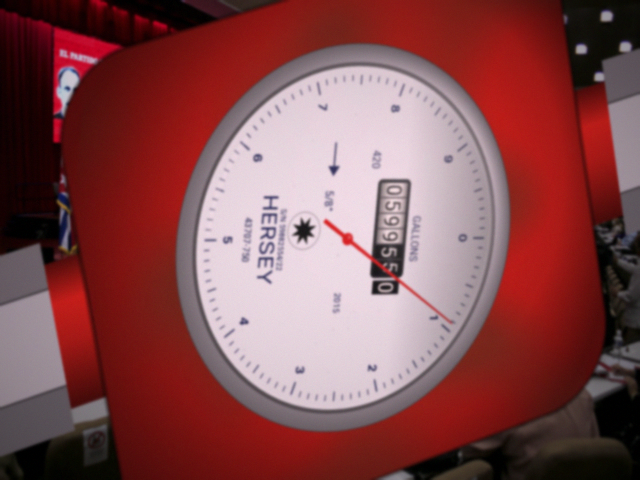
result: 599550.9; gal
